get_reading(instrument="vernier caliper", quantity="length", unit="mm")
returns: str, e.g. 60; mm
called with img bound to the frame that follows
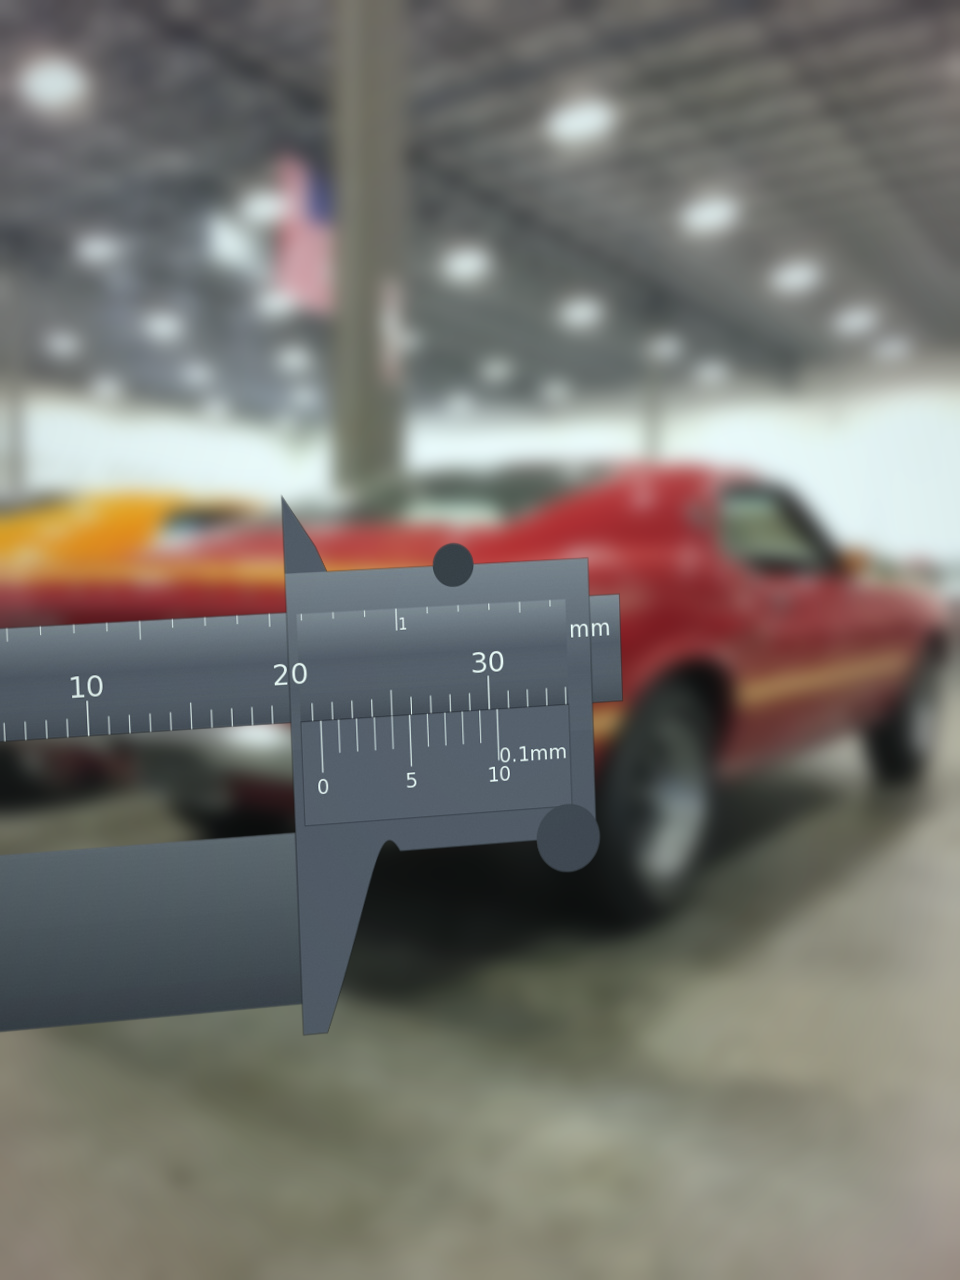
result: 21.4; mm
